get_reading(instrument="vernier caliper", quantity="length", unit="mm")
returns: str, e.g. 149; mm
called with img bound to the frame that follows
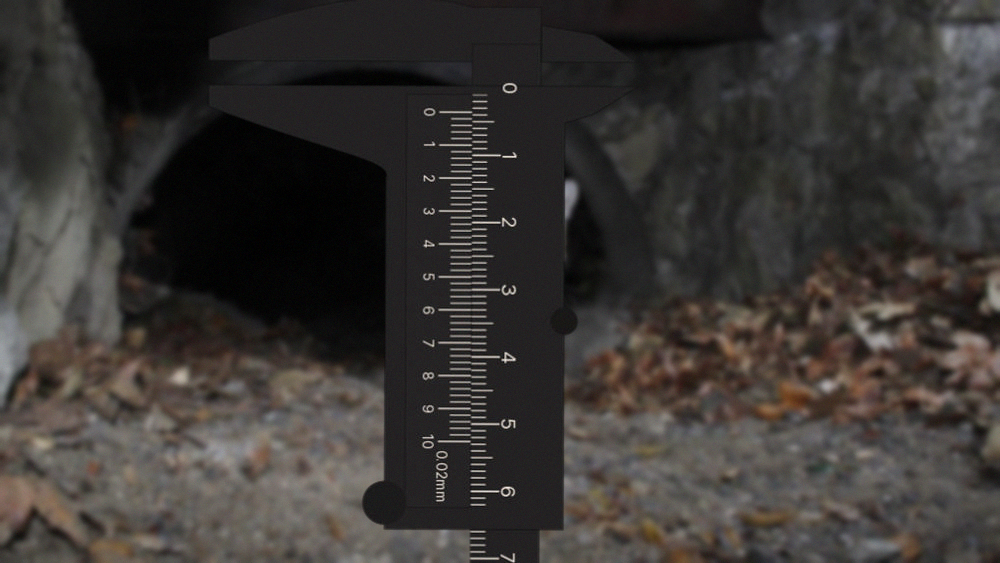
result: 3.6; mm
